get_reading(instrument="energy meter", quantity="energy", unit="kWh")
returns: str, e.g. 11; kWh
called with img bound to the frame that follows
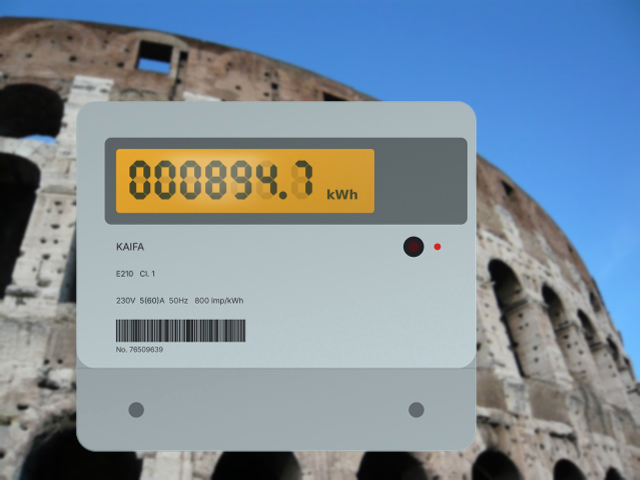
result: 894.7; kWh
